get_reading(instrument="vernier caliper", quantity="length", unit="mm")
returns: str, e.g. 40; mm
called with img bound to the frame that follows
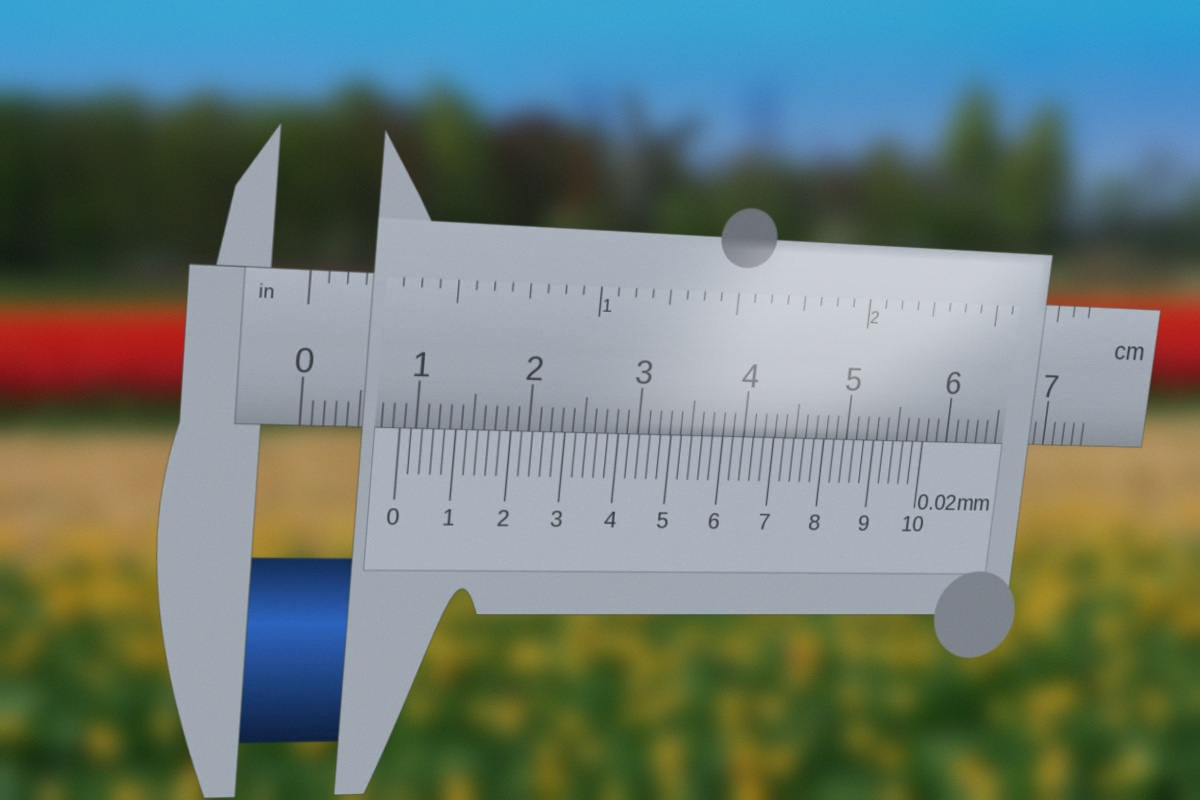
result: 8.6; mm
